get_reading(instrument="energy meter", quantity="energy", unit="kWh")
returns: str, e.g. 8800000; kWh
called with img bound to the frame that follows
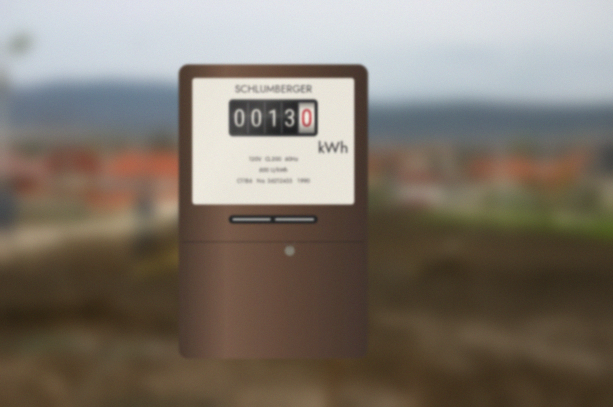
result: 13.0; kWh
